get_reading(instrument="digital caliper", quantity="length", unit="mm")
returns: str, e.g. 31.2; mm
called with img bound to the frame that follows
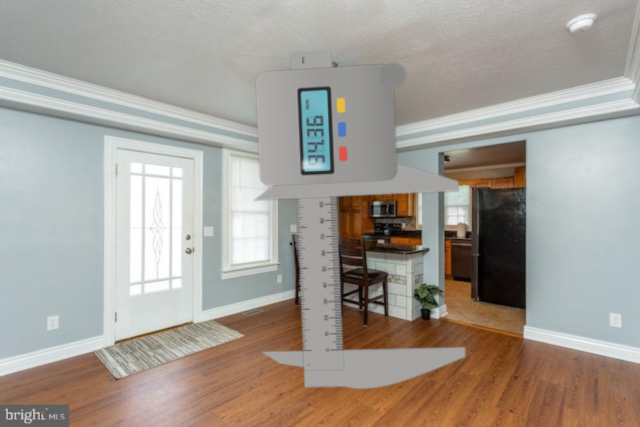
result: 94.36; mm
